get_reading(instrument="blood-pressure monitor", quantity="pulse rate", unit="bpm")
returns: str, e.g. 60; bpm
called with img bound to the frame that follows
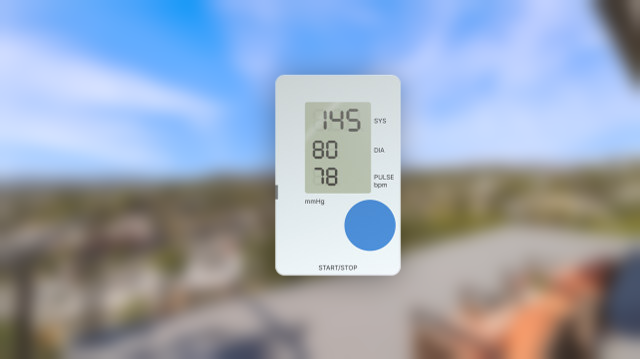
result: 78; bpm
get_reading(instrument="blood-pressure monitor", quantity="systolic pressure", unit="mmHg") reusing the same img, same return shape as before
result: 145; mmHg
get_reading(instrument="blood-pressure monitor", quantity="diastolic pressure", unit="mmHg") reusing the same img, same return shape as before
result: 80; mmHg
